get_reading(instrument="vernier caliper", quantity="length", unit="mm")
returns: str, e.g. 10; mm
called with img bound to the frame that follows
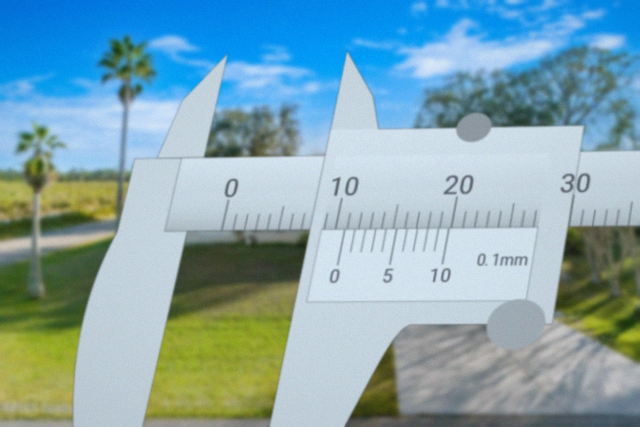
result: 10.8; mm
